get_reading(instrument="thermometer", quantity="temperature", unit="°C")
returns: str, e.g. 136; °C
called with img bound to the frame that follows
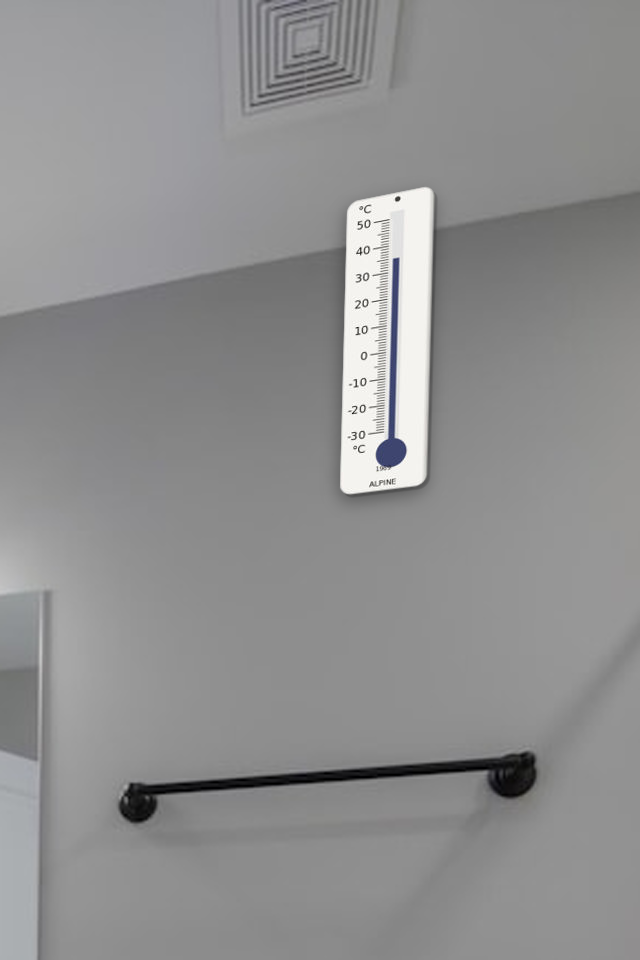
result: 35; °C
